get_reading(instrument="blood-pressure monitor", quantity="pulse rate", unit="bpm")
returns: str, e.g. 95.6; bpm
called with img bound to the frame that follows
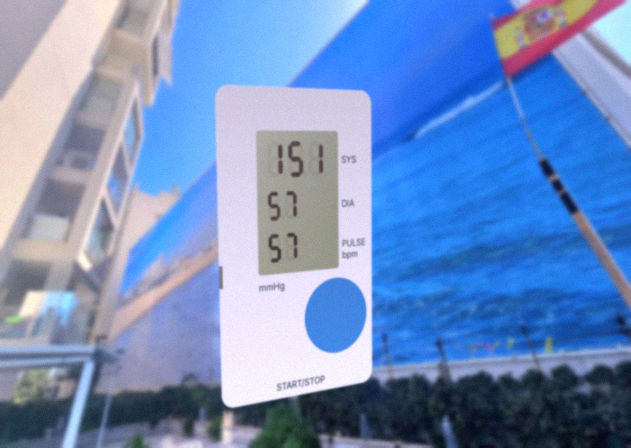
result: 57; bpm
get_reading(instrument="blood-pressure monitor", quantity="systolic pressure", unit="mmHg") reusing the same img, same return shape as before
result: 151; mmHg
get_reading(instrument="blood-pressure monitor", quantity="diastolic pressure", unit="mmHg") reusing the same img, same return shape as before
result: 57; mmHg
